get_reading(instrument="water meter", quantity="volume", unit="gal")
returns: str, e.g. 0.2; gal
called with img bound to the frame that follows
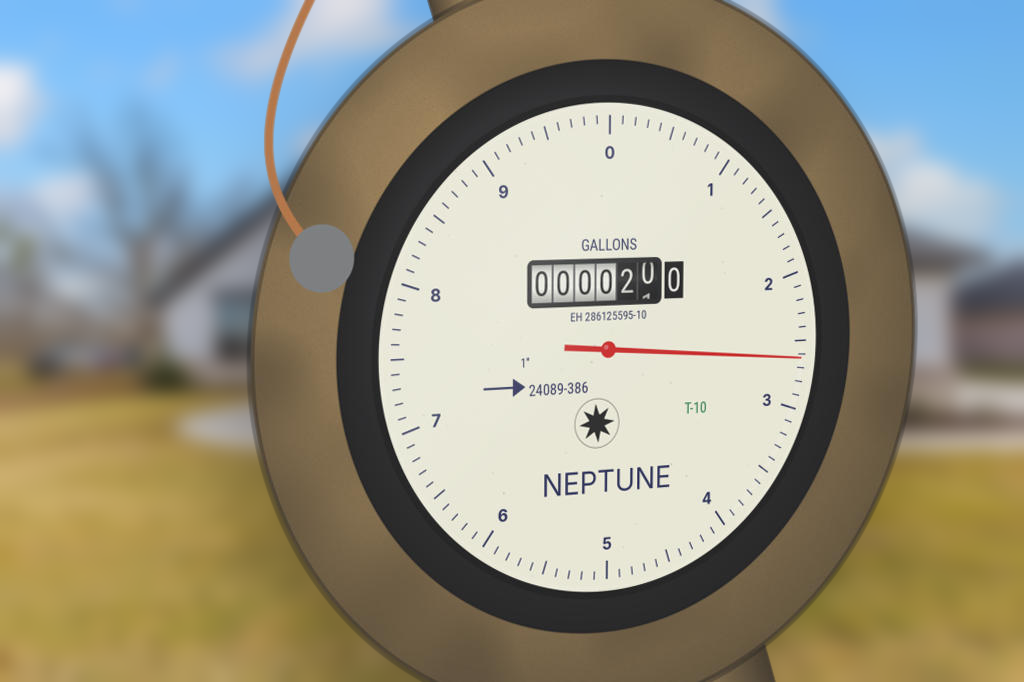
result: 202.6; gal
